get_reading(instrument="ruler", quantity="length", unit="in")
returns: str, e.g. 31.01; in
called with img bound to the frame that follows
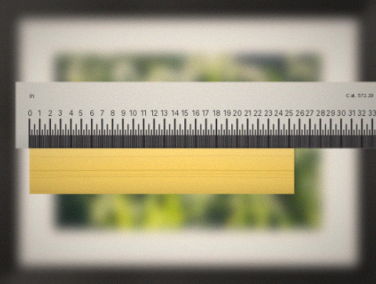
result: 25.5; in
